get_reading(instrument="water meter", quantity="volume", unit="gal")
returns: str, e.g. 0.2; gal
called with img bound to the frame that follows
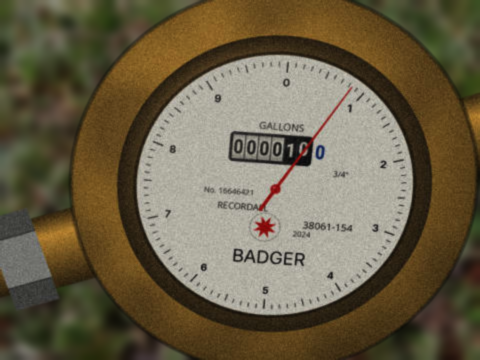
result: 100.8; gal
